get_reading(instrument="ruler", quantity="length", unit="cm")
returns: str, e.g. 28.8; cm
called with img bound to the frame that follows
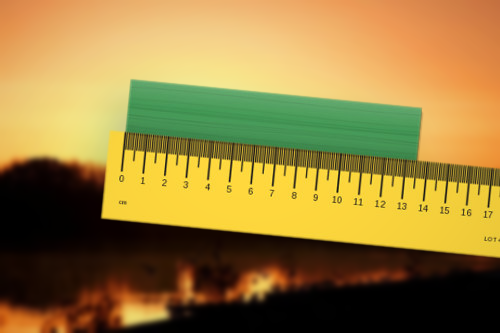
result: 13.5; cm
